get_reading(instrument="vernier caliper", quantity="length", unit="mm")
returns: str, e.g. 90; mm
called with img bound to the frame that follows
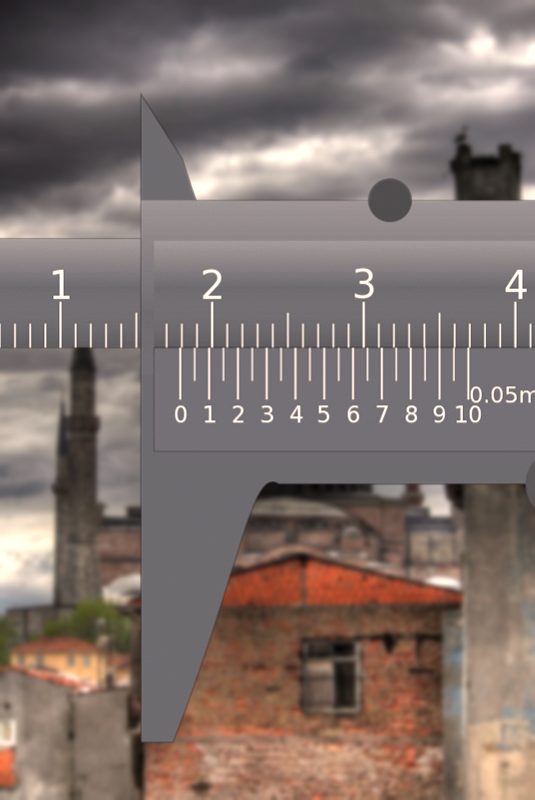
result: 17.9; mm
